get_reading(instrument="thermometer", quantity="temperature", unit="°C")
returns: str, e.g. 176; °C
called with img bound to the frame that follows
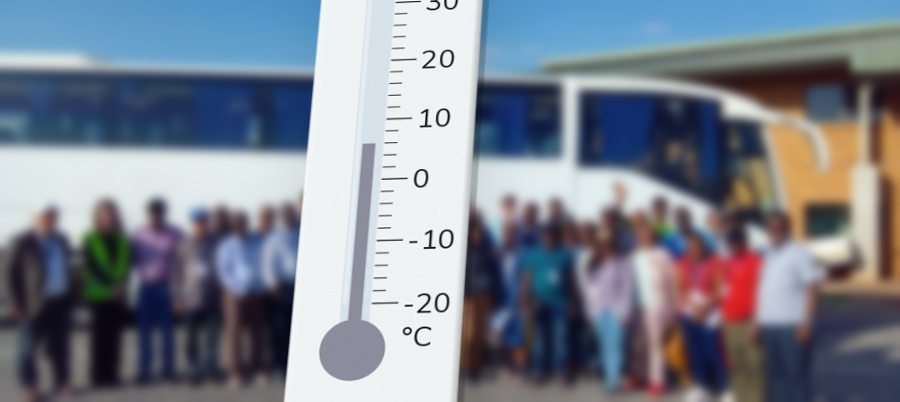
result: 6; °C
